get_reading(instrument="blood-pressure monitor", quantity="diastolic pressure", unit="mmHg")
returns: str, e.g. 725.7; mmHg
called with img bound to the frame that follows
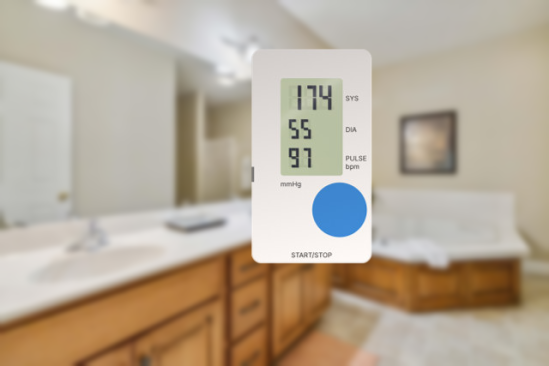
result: 55; mmHg
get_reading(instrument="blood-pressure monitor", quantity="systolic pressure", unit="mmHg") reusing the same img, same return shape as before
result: 174; mmHg
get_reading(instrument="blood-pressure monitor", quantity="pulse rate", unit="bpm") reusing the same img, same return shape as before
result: 97; bpm
